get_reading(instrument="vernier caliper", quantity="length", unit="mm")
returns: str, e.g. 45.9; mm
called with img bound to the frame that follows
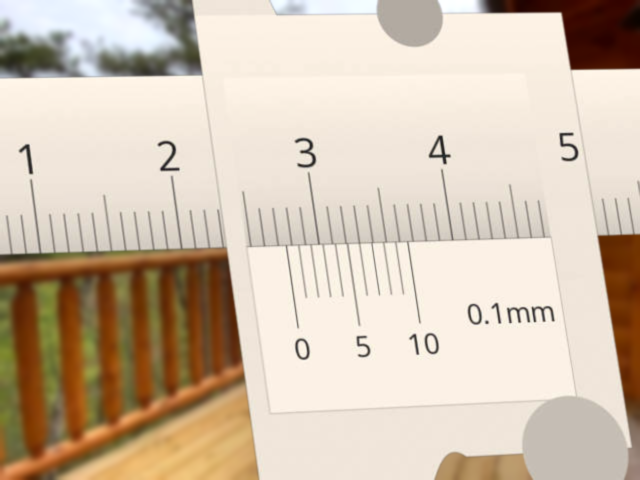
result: 27.6; mm
